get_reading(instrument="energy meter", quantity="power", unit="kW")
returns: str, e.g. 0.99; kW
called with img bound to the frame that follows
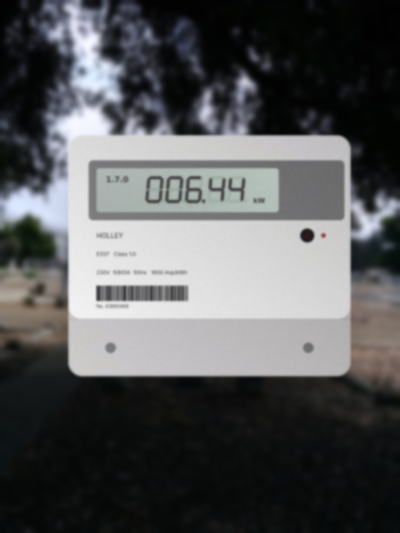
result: 6.44; kW
